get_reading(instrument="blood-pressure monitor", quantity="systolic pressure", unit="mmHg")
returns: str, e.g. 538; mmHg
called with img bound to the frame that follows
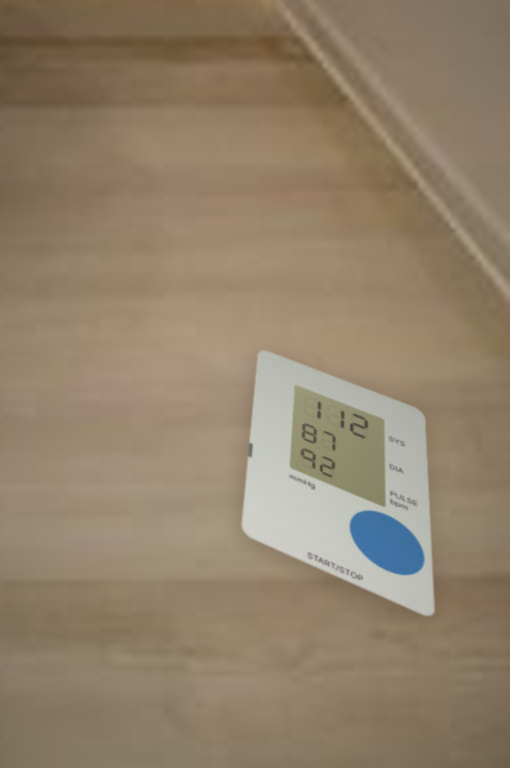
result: 112; mmHg
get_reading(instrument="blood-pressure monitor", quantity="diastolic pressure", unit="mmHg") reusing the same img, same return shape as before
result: 87; mmHg
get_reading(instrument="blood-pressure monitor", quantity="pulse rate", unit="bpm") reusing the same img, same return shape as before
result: 92; bpm
